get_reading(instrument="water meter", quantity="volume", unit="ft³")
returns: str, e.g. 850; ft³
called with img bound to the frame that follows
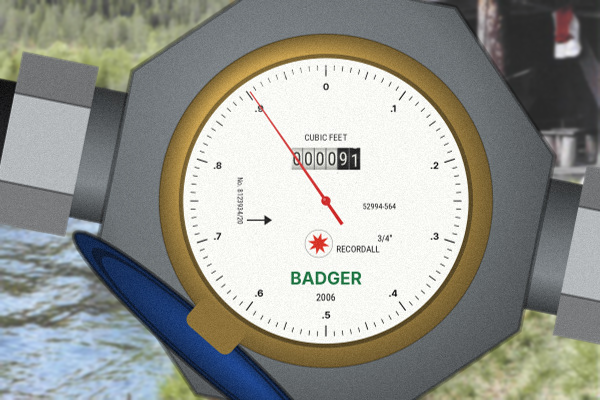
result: 90.90; ft³
